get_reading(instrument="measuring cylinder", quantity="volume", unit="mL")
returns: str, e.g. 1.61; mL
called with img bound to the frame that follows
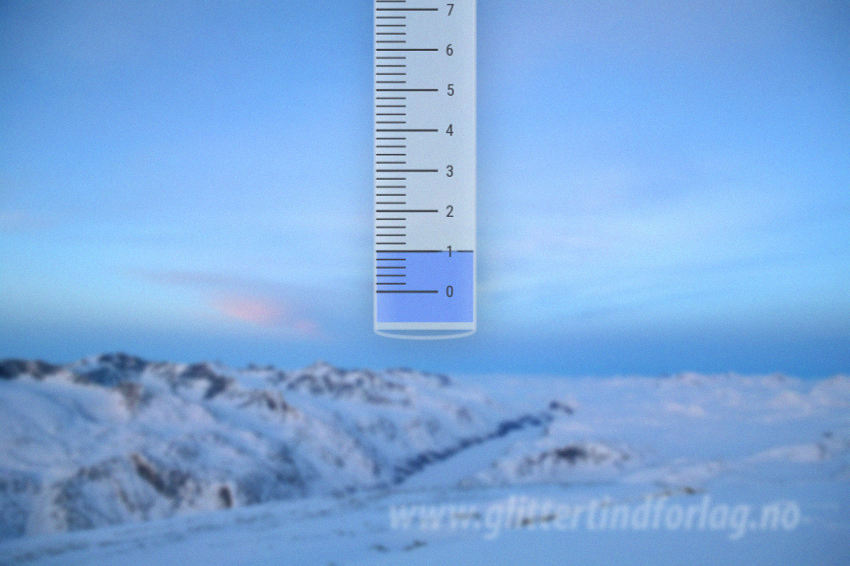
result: 1; mL
